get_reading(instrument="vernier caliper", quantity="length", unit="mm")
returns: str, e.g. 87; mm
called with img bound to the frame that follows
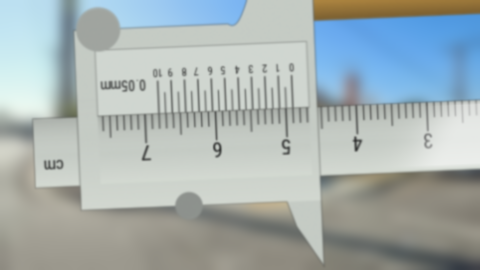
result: 49.0; mm
